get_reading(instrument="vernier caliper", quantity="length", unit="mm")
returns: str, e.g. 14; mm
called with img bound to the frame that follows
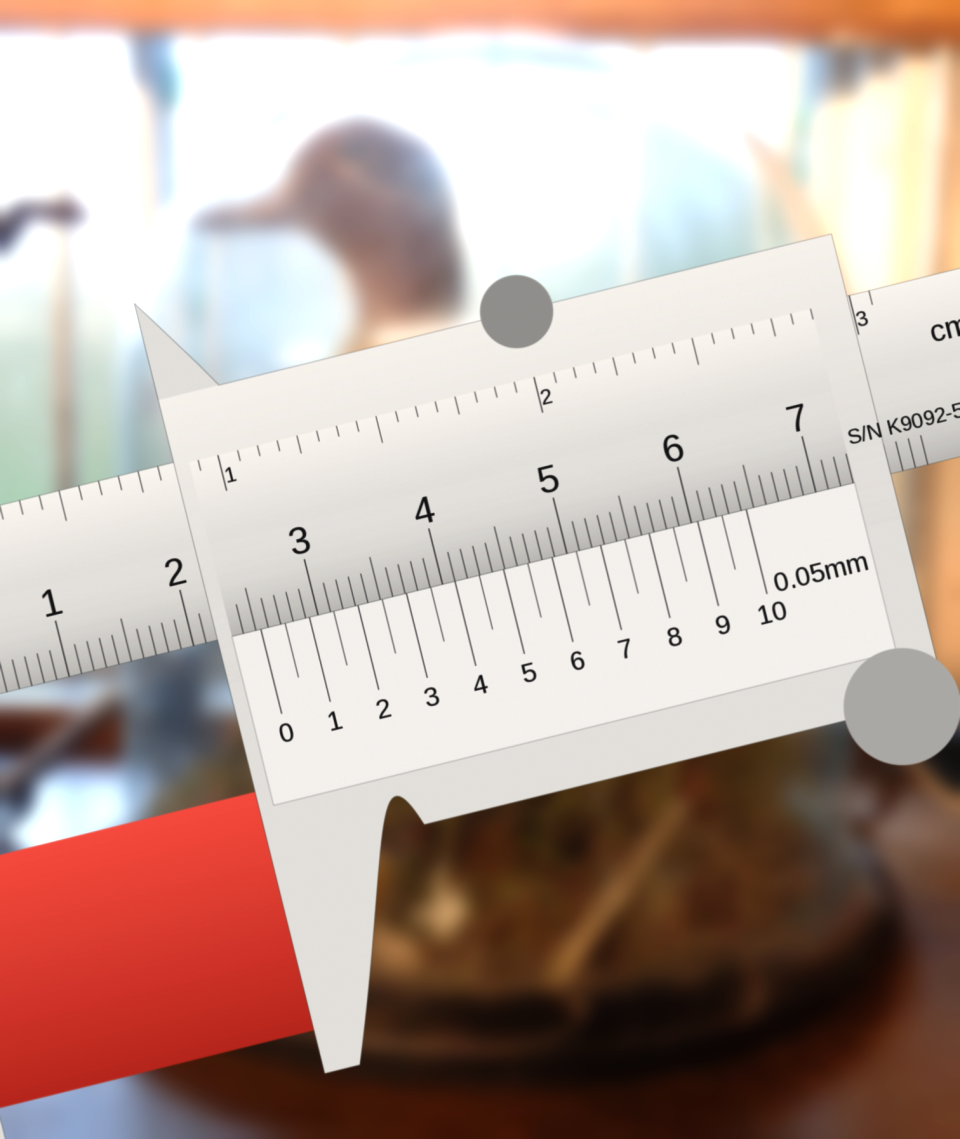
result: 25.4; mm
